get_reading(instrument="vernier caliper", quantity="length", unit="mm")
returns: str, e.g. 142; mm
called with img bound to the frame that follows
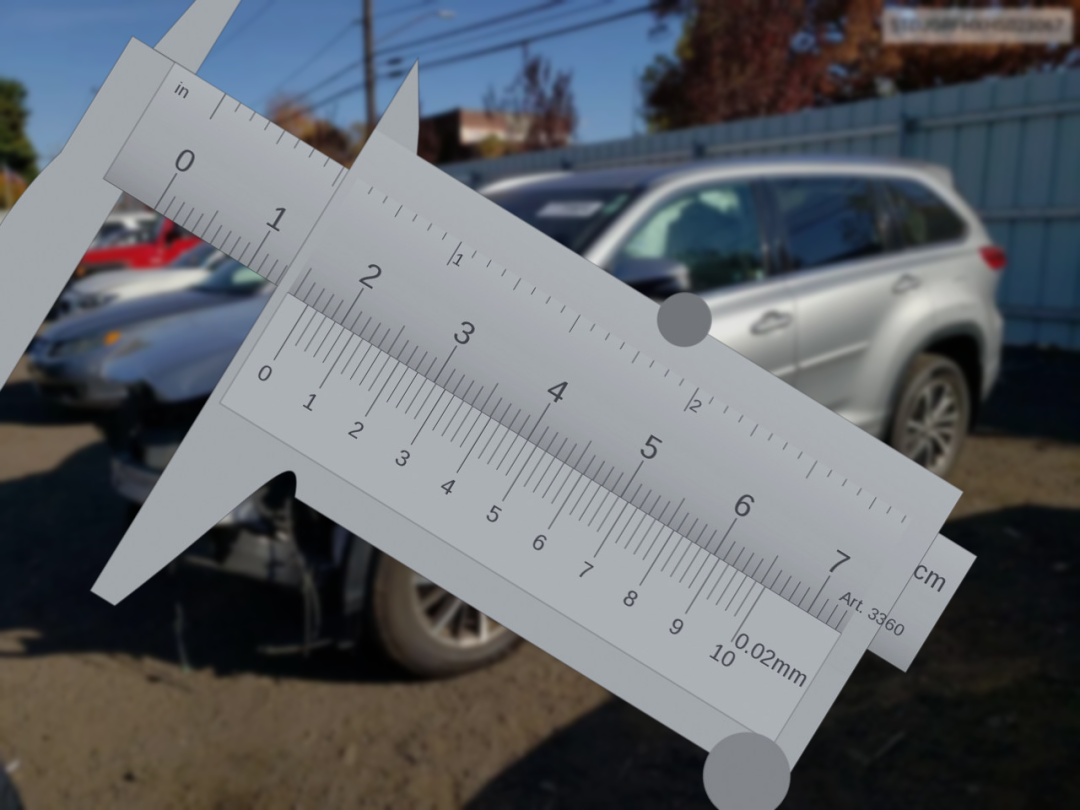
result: 16.5; mm
